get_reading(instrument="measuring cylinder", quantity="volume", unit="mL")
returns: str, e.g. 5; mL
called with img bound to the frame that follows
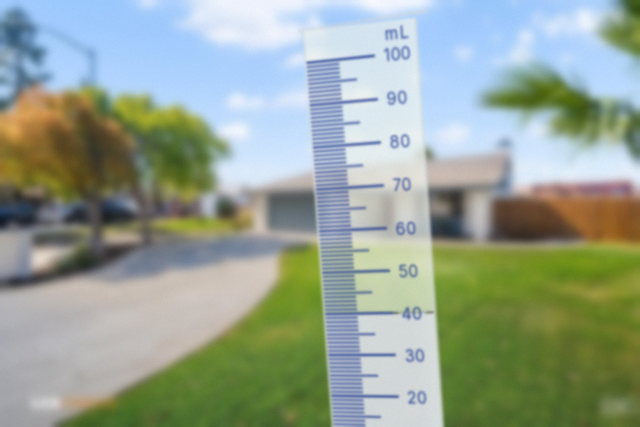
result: 40; mL
